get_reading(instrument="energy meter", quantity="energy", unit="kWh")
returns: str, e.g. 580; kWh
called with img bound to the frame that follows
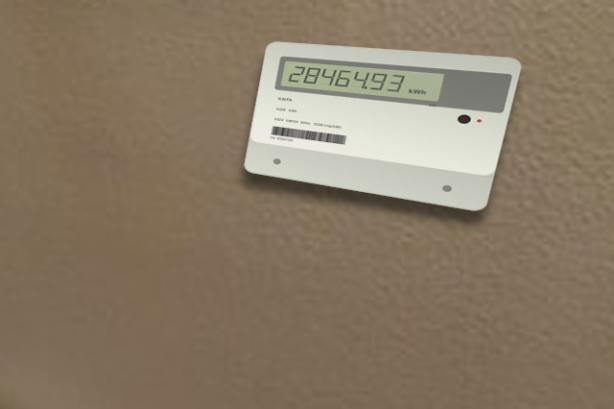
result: 28464.93; kWh
